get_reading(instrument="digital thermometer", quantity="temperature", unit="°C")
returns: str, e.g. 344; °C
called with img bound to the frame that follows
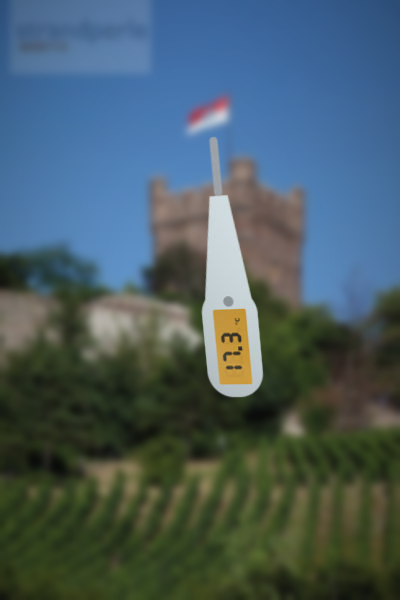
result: 17.3; °C
